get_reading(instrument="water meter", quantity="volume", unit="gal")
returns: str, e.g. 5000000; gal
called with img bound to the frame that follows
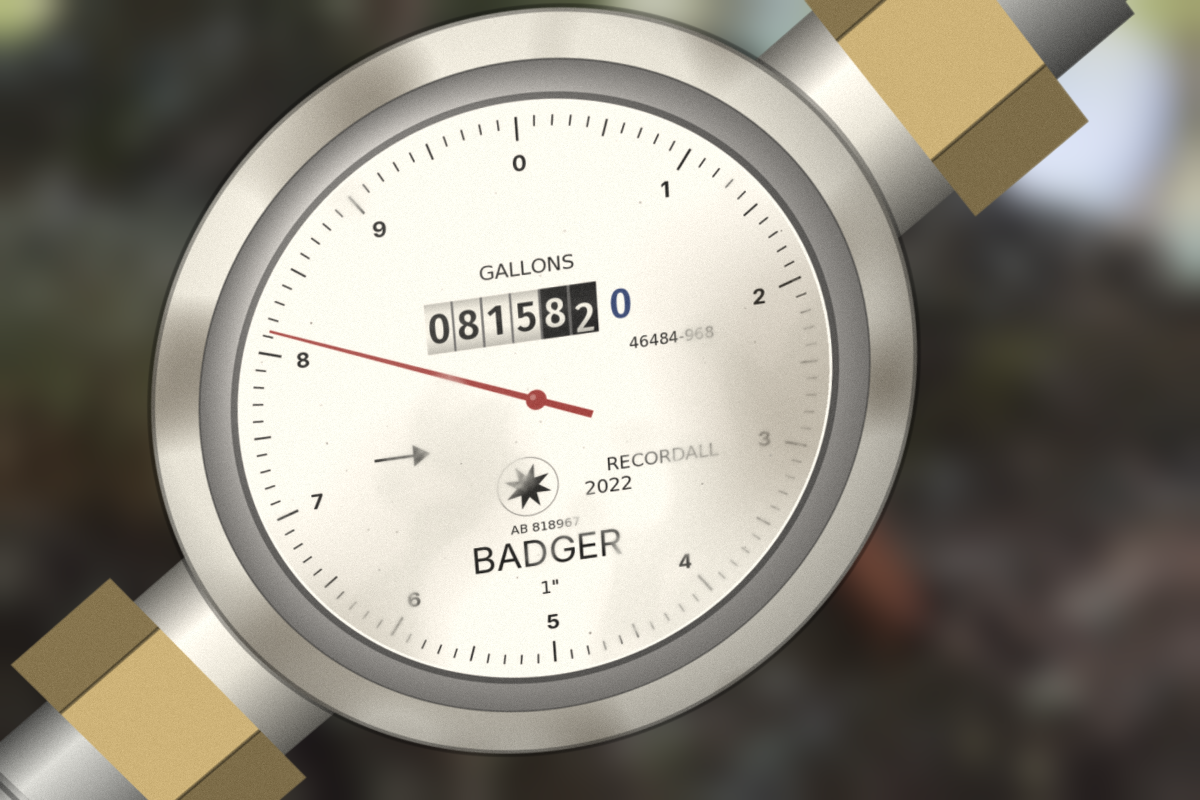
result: 815818.1; gal
